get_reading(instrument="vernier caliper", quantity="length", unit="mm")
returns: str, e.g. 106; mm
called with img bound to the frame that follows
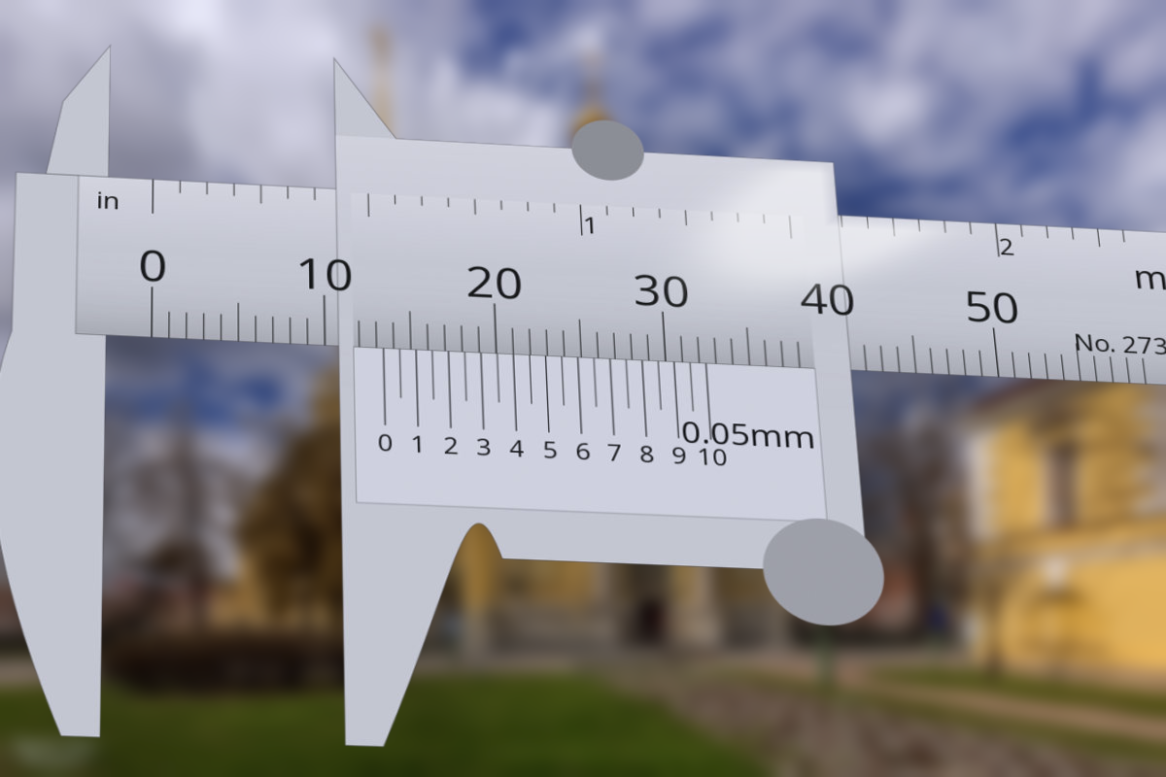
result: 13.4; mm
